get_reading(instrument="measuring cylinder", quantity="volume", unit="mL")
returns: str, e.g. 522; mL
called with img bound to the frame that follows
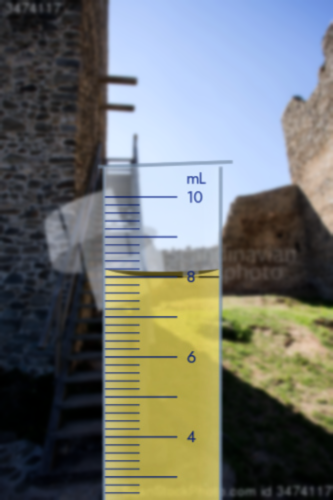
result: 8; mL
